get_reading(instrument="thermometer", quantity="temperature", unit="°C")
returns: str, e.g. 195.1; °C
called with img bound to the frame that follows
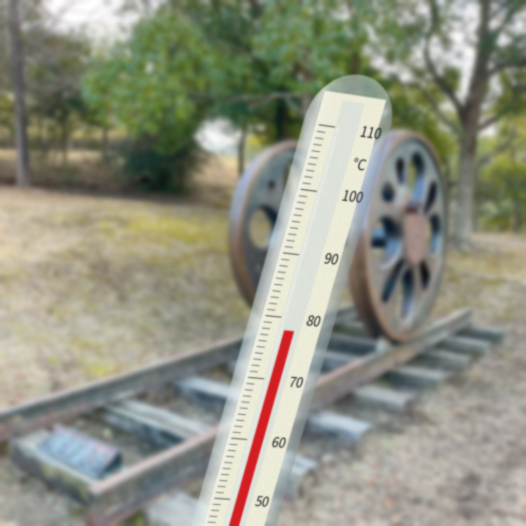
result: 78; °C
